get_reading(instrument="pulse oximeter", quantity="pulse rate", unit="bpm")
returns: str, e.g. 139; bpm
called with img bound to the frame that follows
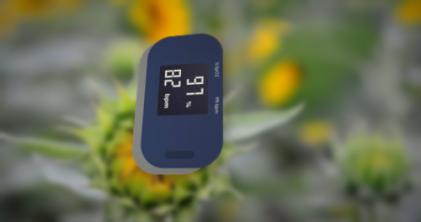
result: 82; bpm
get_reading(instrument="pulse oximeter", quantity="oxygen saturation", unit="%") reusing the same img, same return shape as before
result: 97; %
